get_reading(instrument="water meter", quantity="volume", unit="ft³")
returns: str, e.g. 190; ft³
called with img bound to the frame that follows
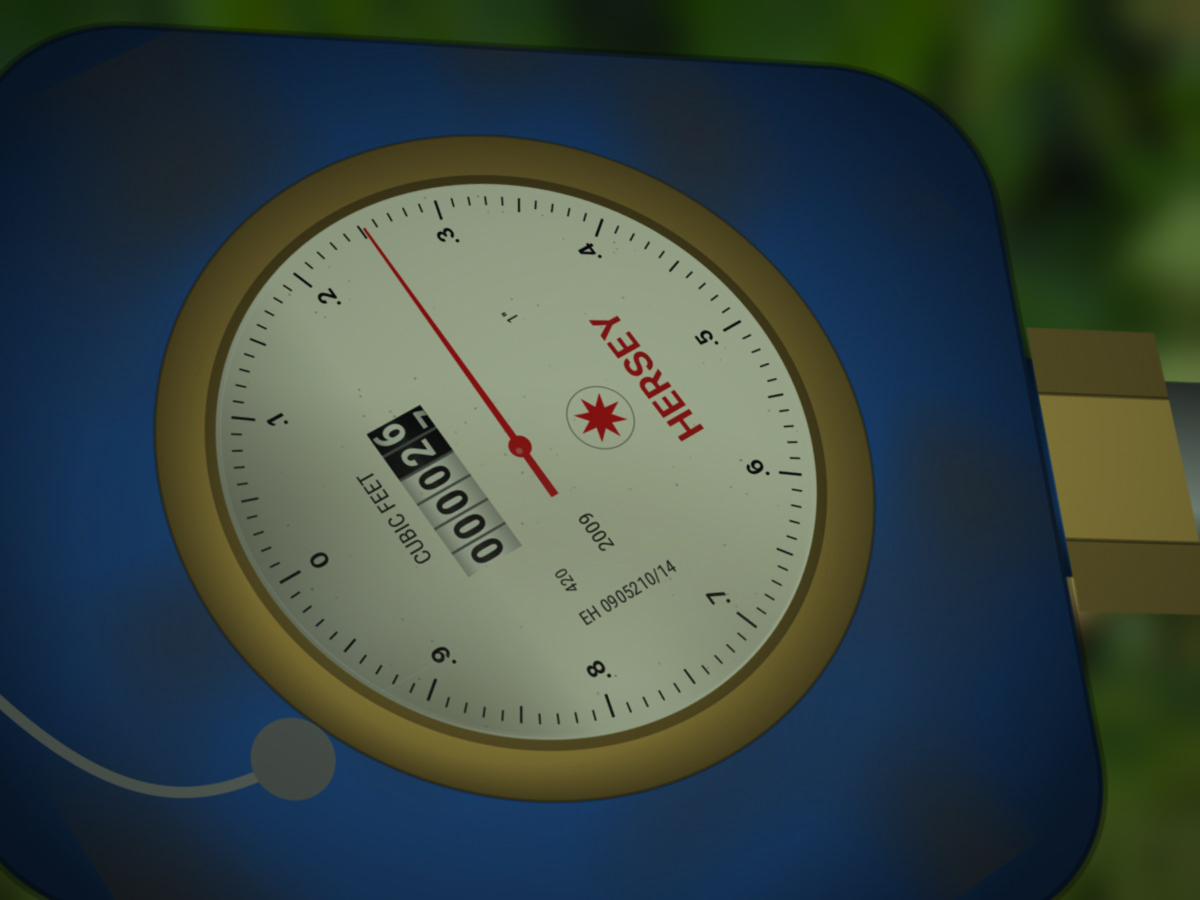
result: 26.25; ft³
